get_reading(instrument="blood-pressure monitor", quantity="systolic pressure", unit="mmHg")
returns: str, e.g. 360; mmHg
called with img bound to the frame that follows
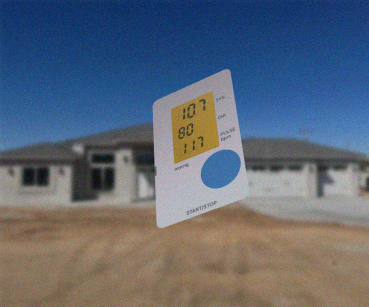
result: 107; mmHg
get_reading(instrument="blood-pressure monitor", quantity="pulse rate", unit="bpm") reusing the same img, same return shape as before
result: 117; bpm
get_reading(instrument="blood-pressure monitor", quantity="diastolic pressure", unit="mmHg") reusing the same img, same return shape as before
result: 80; mmHg
